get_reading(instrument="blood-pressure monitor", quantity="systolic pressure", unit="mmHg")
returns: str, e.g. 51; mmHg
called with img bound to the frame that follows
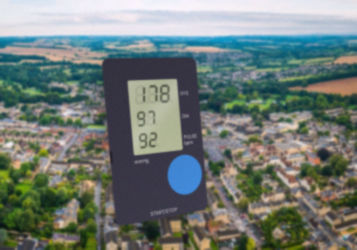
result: 178; mmHg
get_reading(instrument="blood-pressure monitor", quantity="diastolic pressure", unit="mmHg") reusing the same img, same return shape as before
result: 97; mmHg
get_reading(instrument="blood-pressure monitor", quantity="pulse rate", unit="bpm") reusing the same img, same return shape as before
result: 92; bpm
